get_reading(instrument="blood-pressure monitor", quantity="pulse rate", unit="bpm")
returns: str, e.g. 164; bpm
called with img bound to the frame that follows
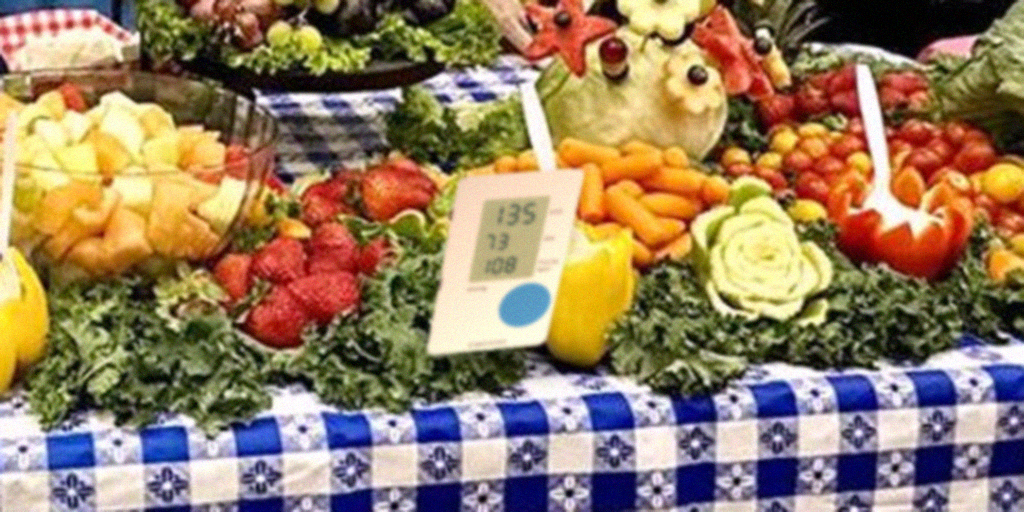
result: 108; bpm
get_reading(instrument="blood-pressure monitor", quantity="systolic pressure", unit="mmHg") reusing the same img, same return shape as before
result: 135; mmHg
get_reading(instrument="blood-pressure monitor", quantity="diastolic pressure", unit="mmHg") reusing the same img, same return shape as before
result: 73; mmHg
